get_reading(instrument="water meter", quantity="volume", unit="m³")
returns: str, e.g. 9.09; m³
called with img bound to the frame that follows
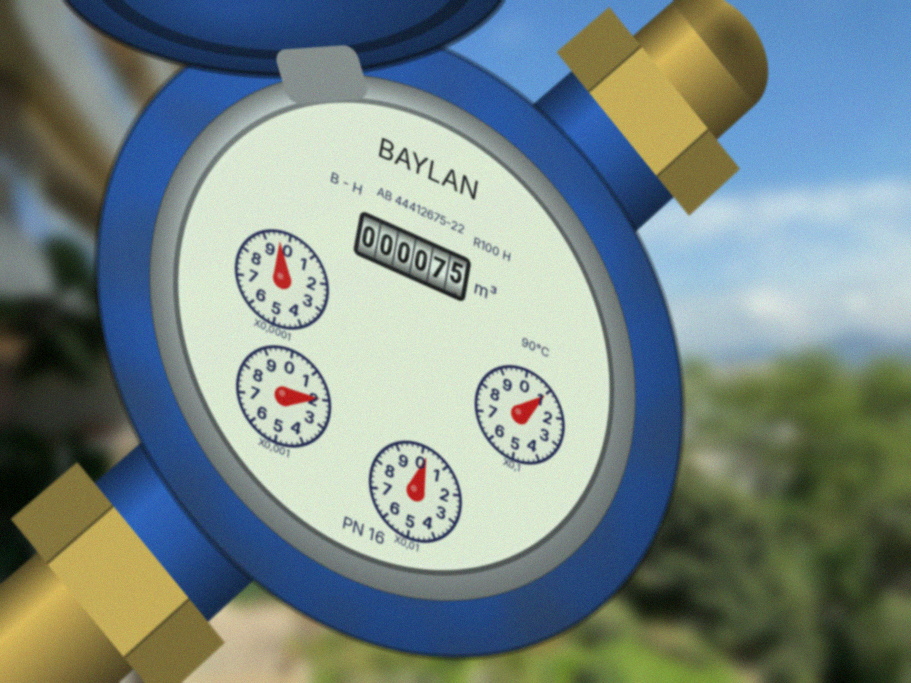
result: 75.1019; m³
